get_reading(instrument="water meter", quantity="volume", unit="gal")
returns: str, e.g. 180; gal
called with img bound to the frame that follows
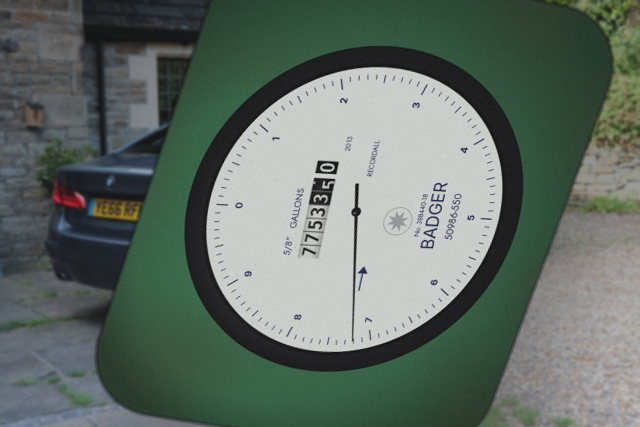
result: 7753347.2; gal
